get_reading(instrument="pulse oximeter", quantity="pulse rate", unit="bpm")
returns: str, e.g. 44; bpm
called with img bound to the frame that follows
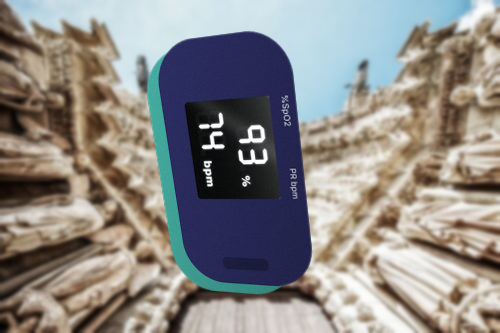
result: 74; bpm
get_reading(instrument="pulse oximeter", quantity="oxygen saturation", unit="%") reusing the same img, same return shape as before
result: 93; %
